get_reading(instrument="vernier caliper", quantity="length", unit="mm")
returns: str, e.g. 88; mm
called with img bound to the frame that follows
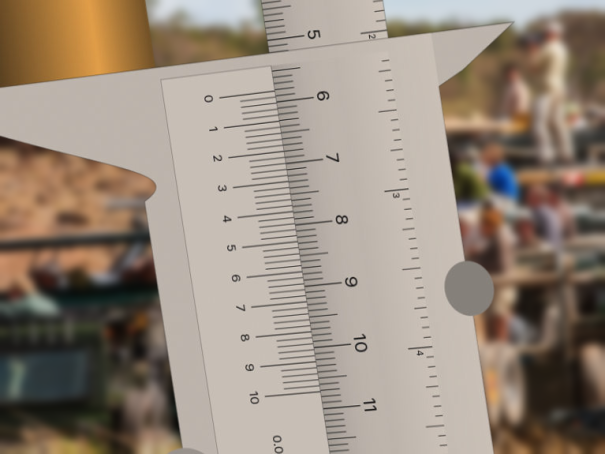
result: 58.2; mm
